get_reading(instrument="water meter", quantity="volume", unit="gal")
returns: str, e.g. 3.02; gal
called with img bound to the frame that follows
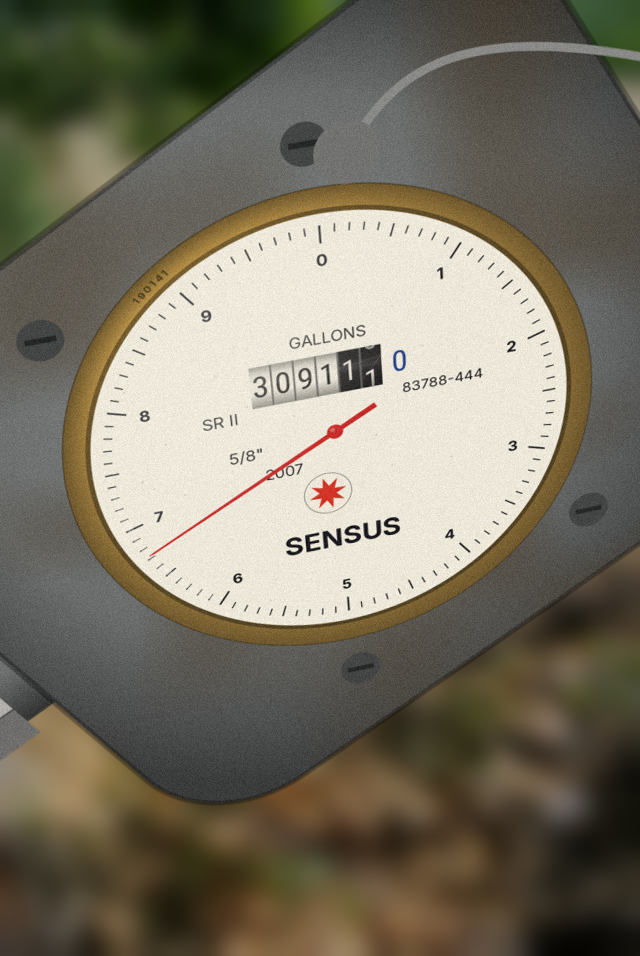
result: 3091106.7; gal
